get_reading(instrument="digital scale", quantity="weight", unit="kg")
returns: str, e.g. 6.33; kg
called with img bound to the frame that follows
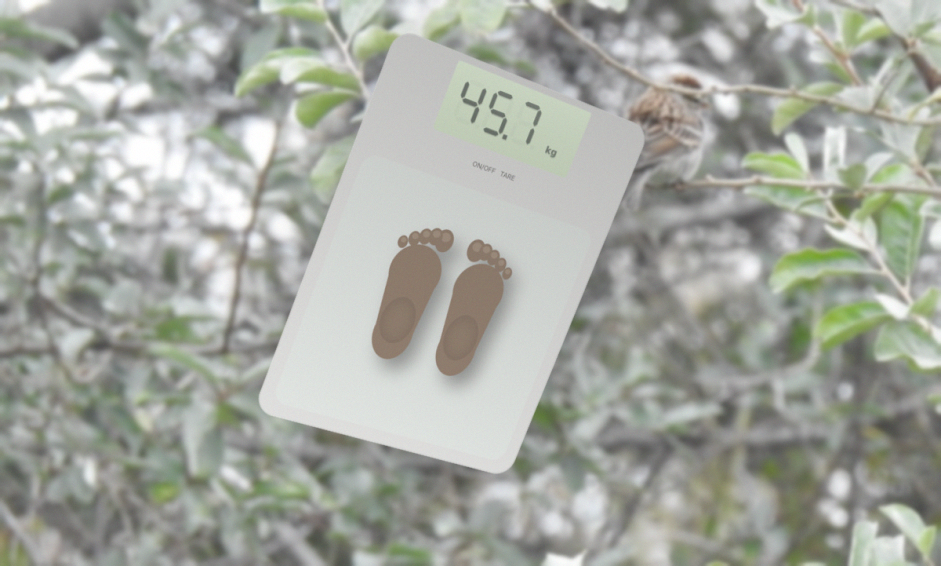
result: 45.7; kg
